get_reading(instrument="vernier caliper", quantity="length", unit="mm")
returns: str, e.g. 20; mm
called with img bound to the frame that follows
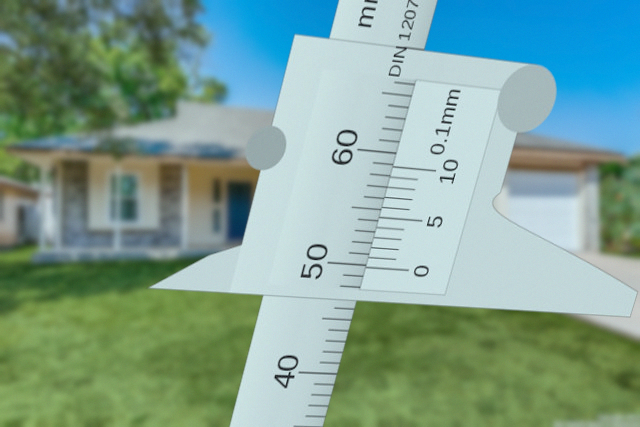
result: 49.8; mm
